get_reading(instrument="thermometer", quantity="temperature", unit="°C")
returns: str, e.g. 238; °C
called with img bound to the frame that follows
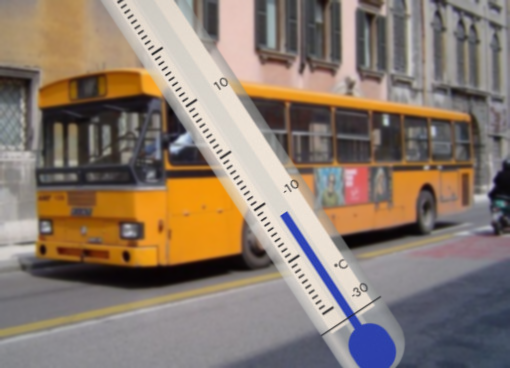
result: -13; °C
